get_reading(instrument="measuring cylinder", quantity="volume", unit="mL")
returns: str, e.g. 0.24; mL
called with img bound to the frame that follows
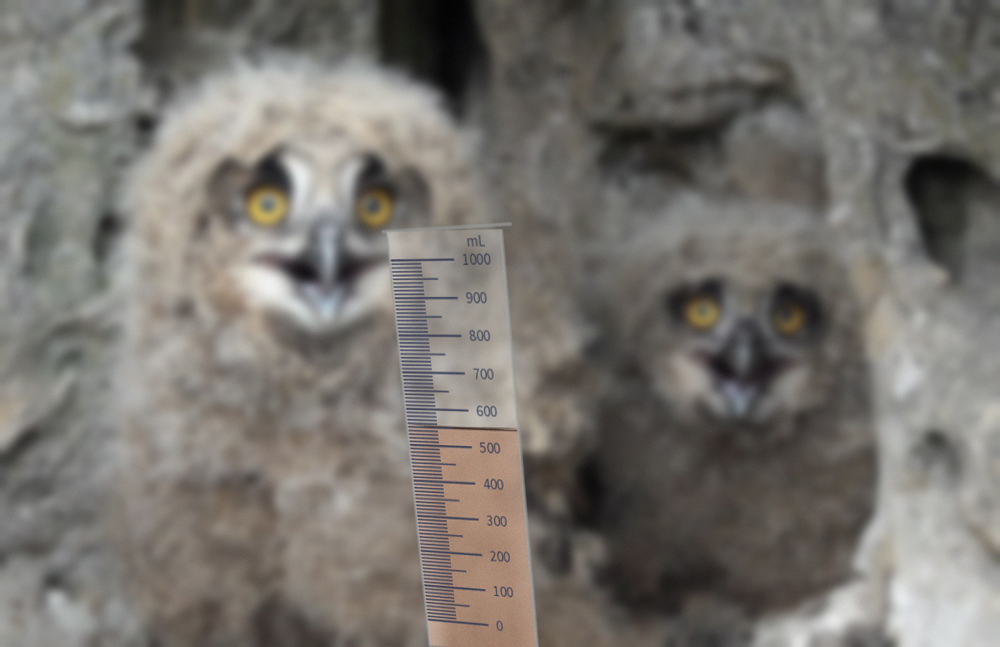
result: 550; mL
